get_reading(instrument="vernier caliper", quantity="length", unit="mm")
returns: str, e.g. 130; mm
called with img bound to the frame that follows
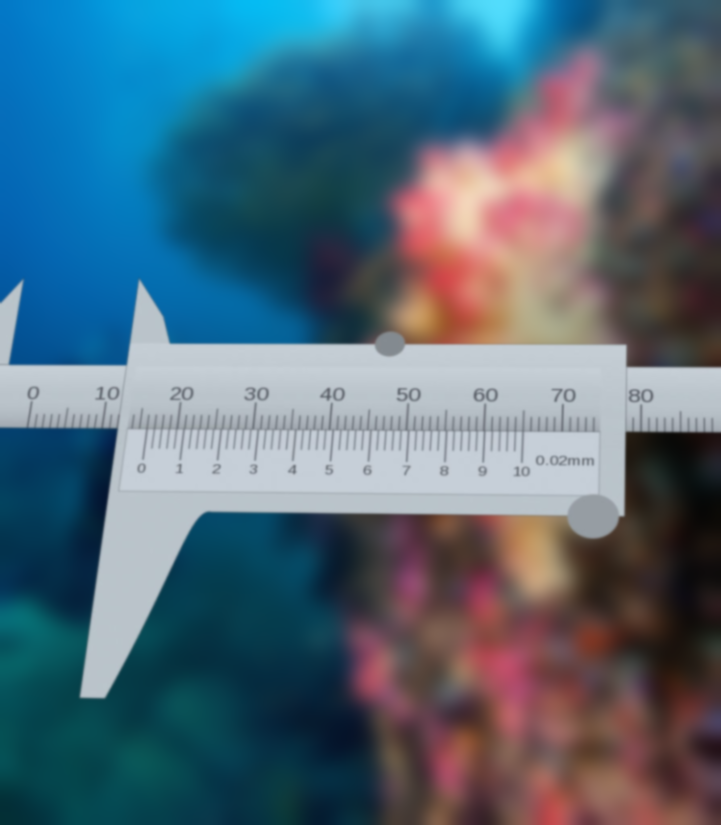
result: 16.0; mm
